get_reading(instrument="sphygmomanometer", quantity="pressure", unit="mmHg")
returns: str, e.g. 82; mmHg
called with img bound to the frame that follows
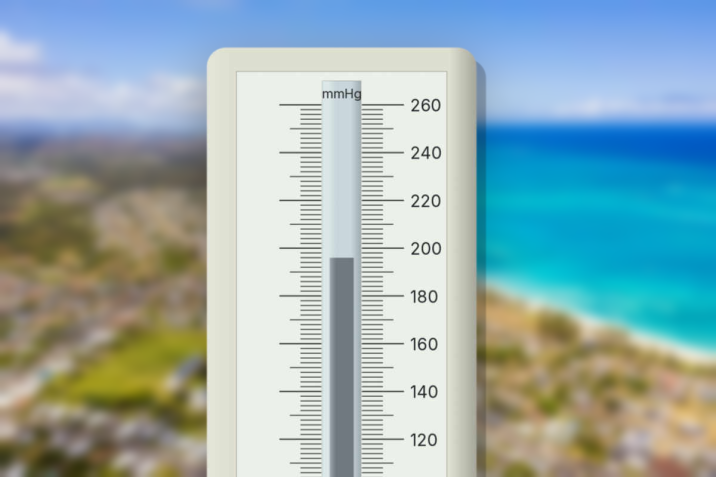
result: 196; mmHg
